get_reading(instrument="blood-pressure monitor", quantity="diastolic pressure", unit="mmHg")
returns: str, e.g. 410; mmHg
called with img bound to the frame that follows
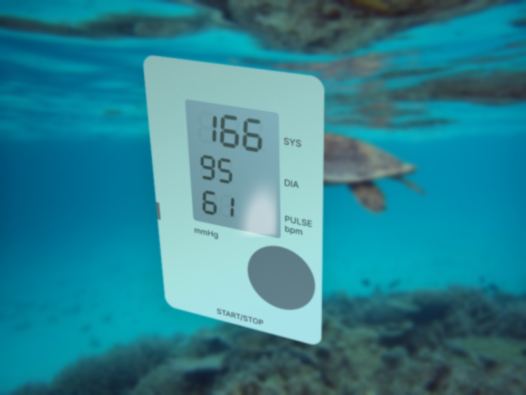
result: 95; mmHg
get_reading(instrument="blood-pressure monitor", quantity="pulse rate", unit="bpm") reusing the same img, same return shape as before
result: 61; bpm
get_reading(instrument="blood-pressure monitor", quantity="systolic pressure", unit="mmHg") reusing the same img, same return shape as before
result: 166; mmHg
